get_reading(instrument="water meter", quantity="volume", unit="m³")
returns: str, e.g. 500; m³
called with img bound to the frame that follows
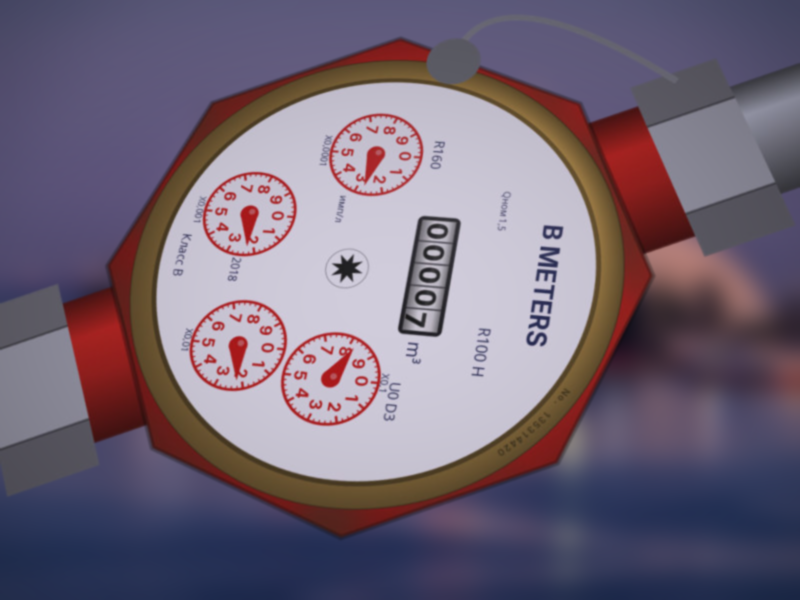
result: 6.8222; m³
